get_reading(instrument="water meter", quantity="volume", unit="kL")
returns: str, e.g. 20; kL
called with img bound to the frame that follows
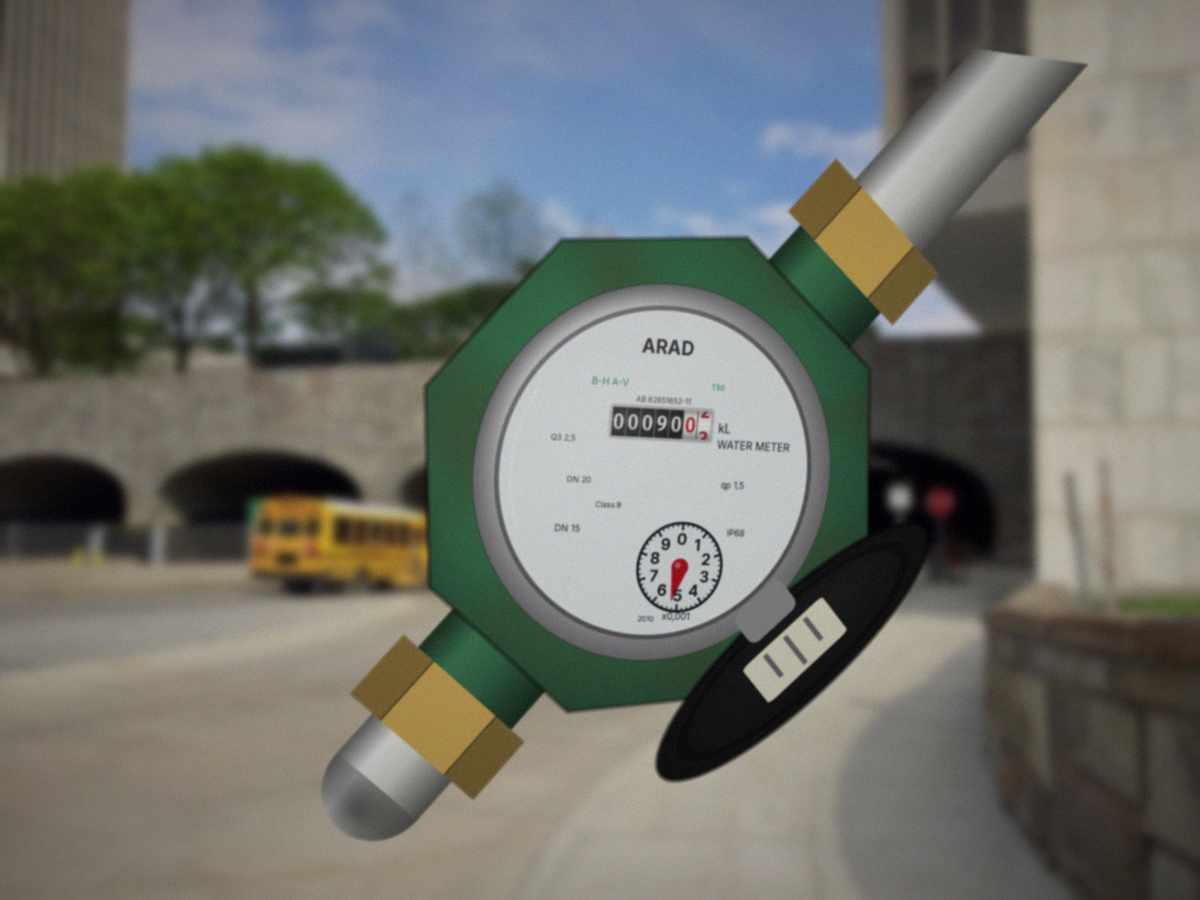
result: 90.025; kL
